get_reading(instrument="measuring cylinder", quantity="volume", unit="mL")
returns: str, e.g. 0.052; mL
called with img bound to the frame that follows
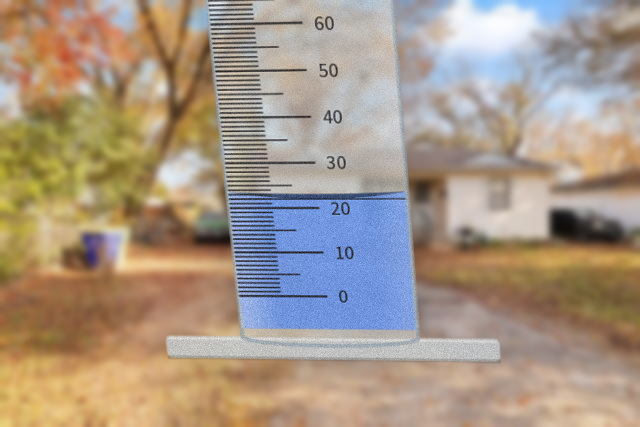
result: 22; mL
